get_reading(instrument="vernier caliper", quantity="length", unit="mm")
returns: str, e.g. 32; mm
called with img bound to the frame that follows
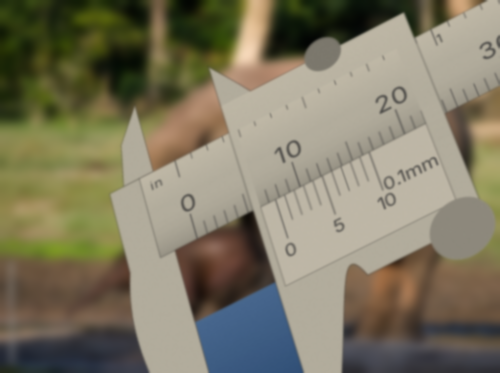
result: 7.6; mm
